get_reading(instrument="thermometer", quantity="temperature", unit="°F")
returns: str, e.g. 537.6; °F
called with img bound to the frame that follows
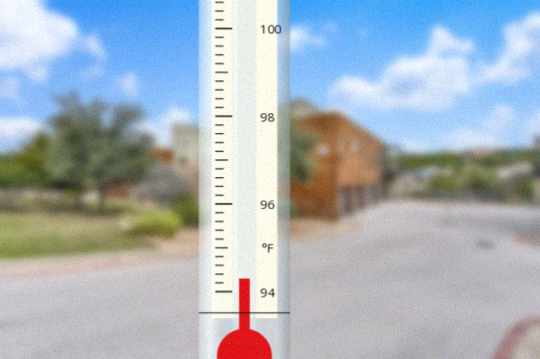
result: 94.3; °F
